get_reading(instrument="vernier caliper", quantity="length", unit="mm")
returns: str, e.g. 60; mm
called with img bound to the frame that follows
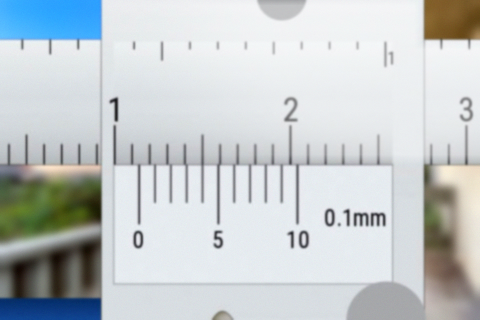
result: 11.4; mm
